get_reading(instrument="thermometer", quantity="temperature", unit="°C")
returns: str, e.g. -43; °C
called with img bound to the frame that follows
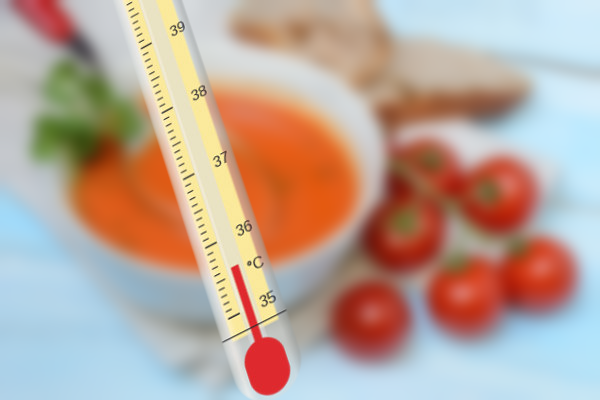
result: 35.6; °C
